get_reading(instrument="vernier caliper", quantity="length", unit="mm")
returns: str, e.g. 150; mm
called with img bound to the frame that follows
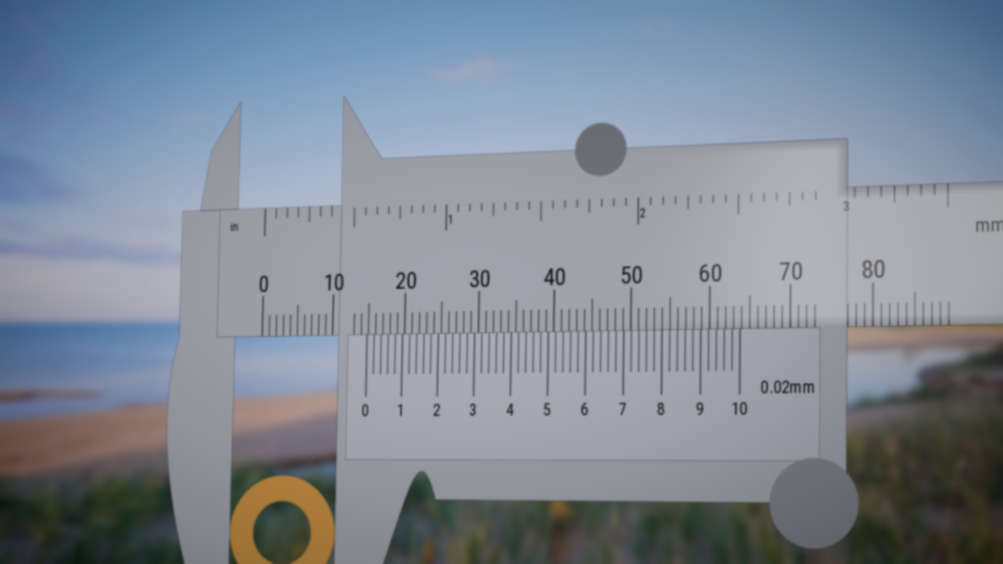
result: 14.8; mm
